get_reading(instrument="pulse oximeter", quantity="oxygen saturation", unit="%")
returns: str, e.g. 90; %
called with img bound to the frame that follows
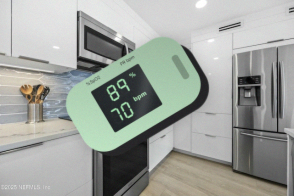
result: 89; %
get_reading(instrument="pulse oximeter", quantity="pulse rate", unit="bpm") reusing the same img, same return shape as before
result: 70; bpm
